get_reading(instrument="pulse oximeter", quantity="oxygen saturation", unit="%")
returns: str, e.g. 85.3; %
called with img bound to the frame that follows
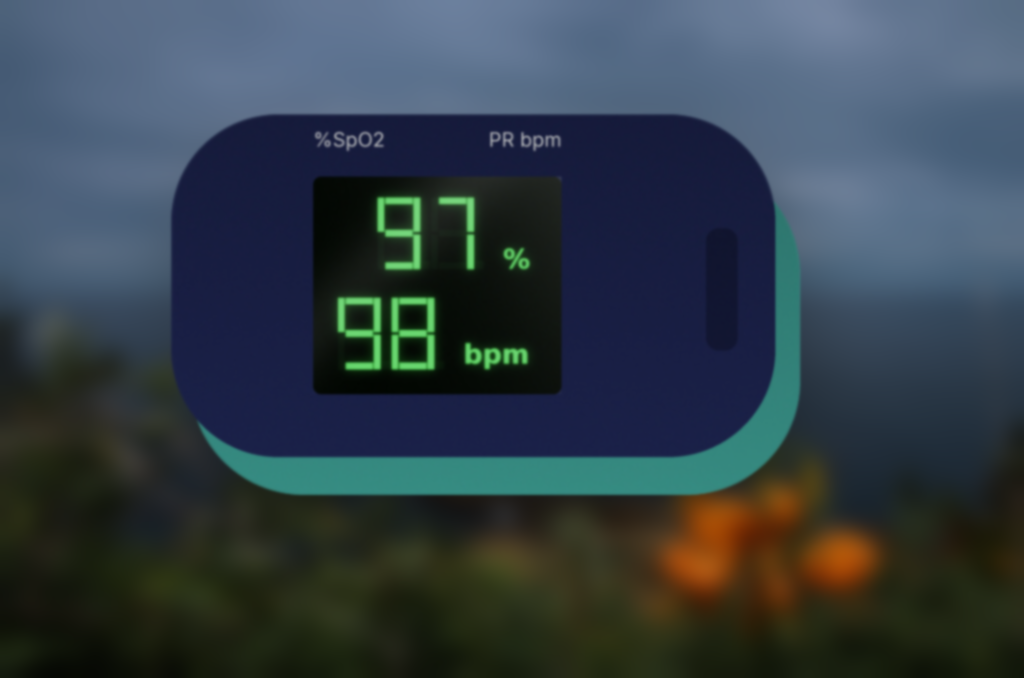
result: 97; %
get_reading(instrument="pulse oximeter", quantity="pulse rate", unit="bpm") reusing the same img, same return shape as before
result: 98; bpm
